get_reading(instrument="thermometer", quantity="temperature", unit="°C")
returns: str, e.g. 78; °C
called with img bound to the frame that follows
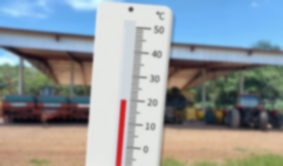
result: 20; °C
